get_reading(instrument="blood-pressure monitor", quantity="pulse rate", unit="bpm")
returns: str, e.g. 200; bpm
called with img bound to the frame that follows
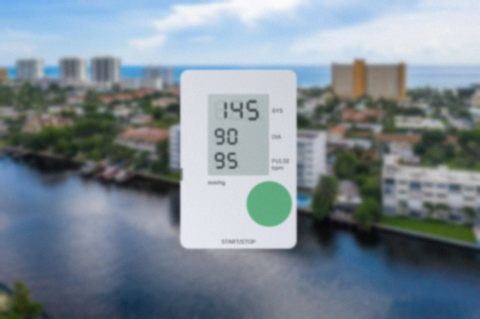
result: 95; bpm
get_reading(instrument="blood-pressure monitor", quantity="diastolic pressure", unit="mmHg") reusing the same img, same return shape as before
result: 90; mmHg
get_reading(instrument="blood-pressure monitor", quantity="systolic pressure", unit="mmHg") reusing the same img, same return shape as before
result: 145; mmHg
